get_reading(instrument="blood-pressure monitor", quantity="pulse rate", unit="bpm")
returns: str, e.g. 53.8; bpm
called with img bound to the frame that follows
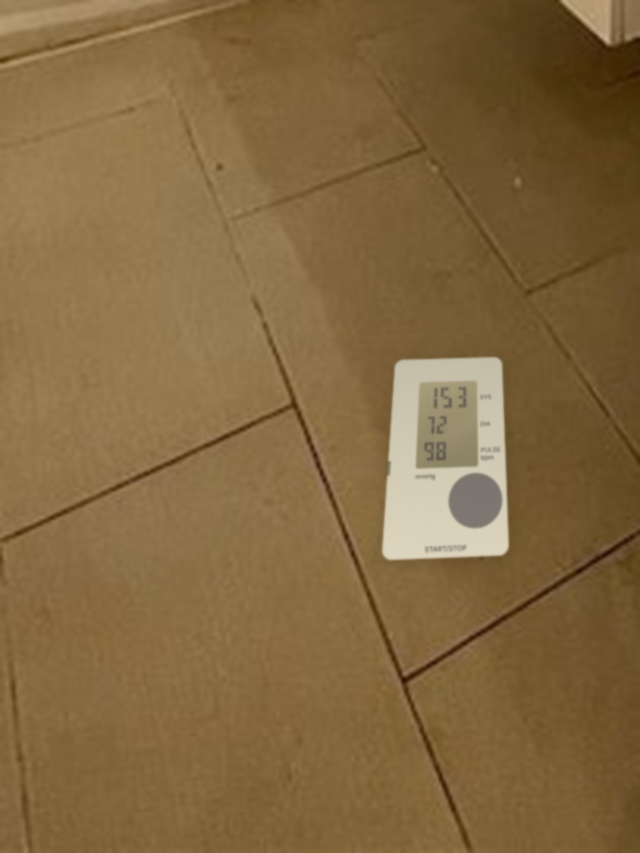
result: 98; bpm
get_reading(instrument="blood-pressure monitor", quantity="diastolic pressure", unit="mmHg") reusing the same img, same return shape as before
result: 72; mmHg
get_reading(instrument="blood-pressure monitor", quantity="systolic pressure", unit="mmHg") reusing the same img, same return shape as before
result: 153; mmHg
